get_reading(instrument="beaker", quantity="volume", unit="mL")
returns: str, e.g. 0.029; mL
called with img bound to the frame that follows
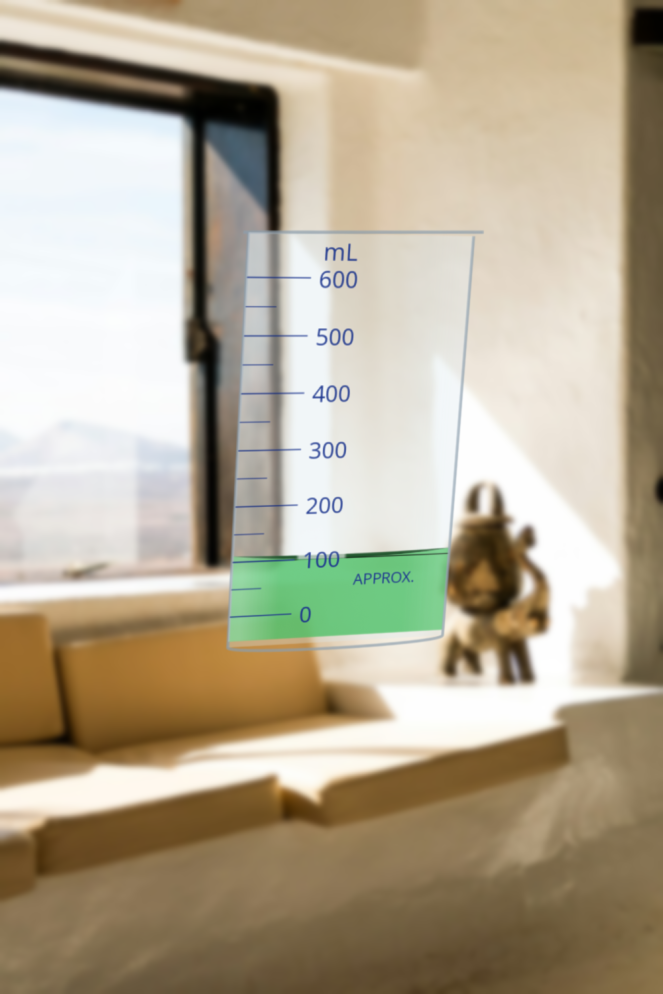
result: 100; mL
